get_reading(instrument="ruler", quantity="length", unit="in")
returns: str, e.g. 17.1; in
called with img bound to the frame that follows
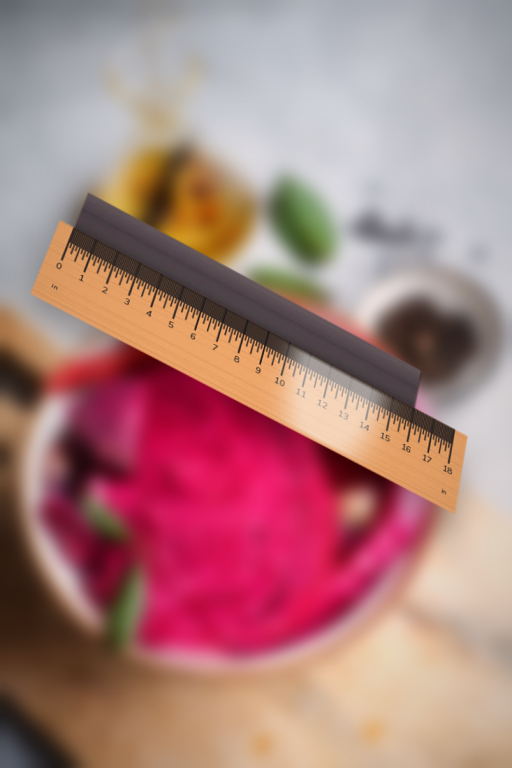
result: 16; in
